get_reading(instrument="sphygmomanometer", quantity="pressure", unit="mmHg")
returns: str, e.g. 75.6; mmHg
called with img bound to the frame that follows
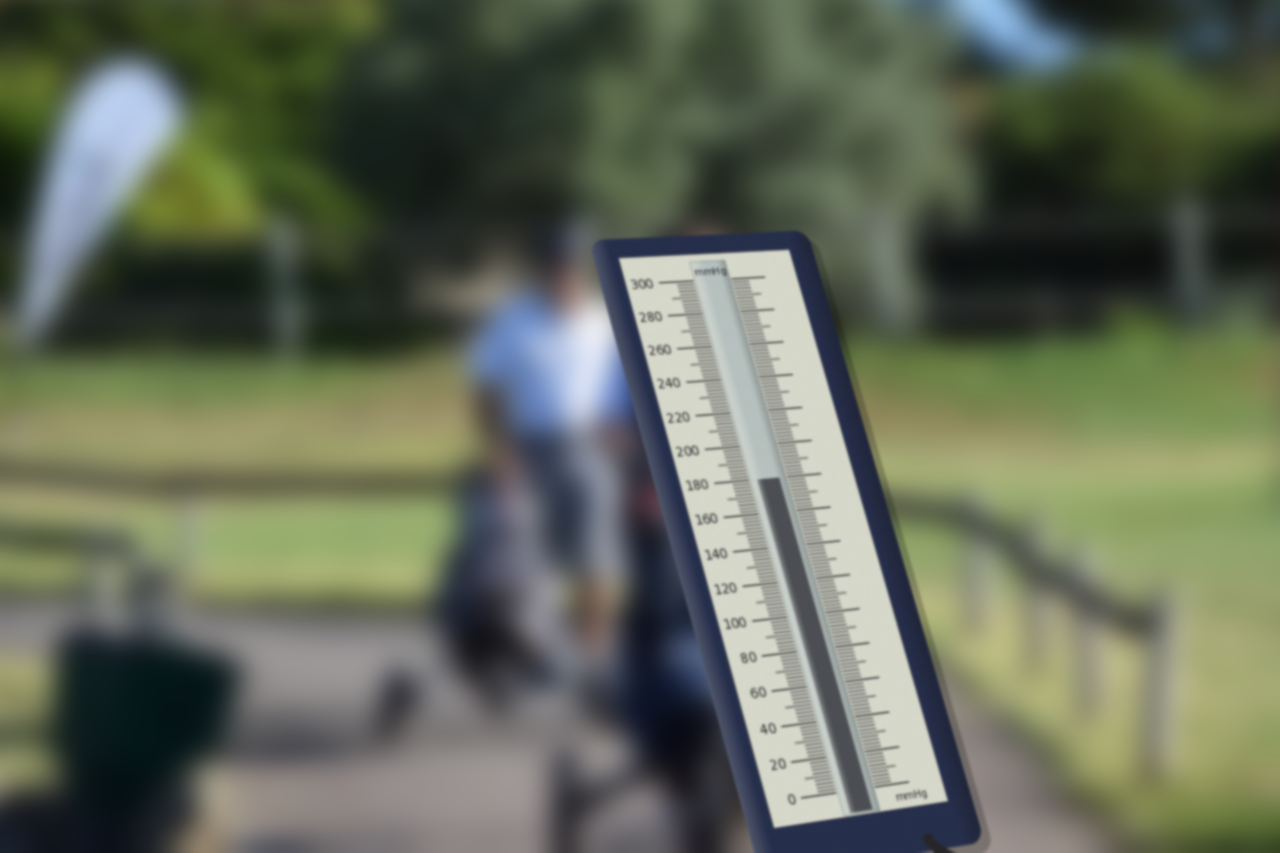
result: 180; mmHg
